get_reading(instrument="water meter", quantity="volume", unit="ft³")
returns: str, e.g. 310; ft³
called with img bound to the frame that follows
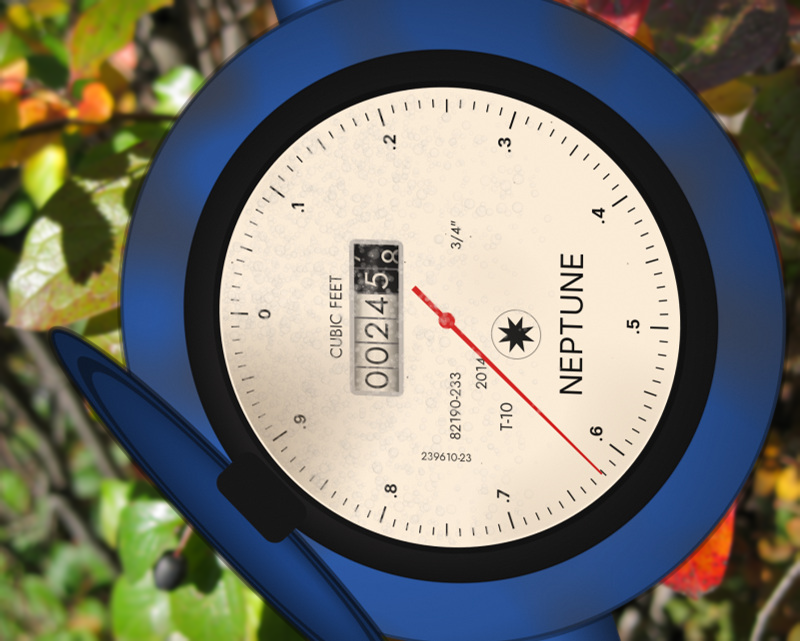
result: 2457.62; ft³
